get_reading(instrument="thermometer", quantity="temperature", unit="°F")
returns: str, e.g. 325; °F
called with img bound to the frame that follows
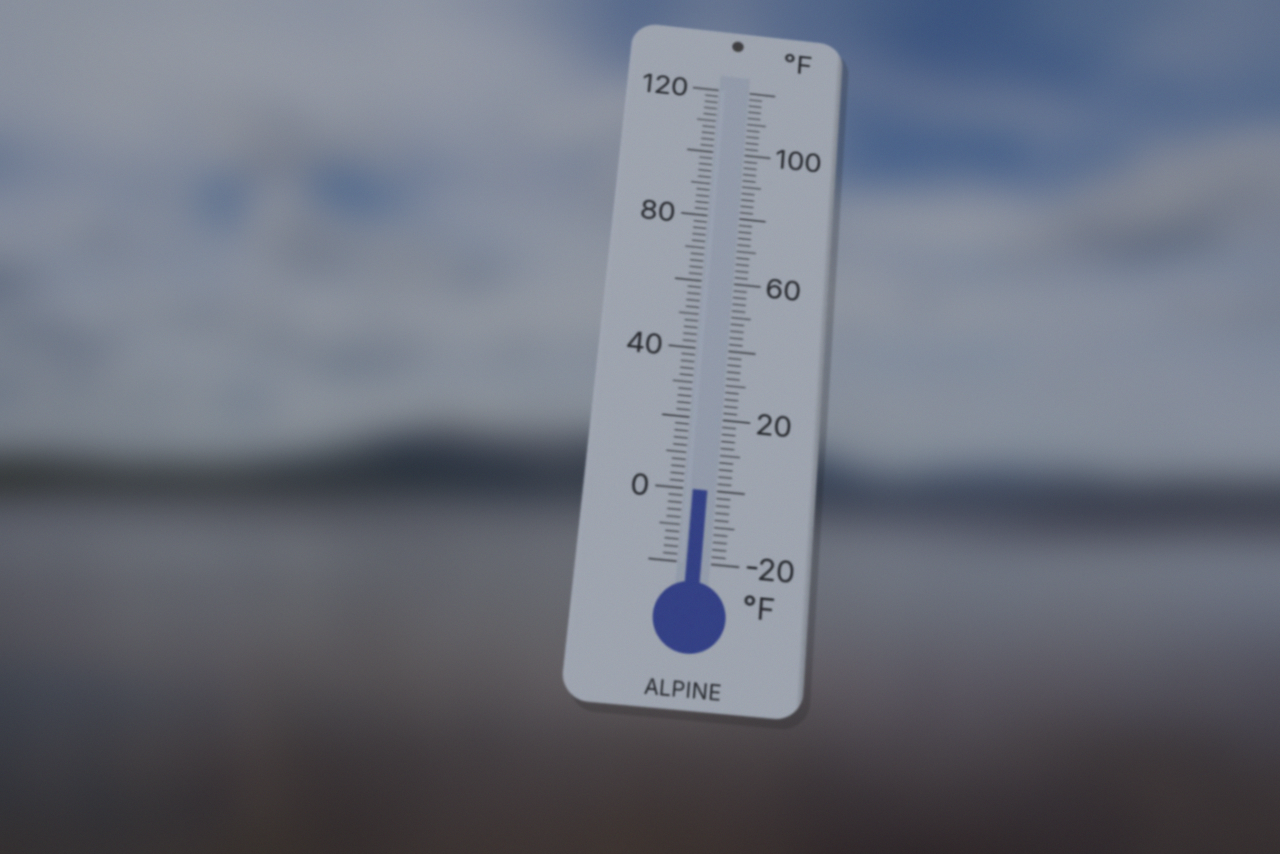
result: 0; °F
